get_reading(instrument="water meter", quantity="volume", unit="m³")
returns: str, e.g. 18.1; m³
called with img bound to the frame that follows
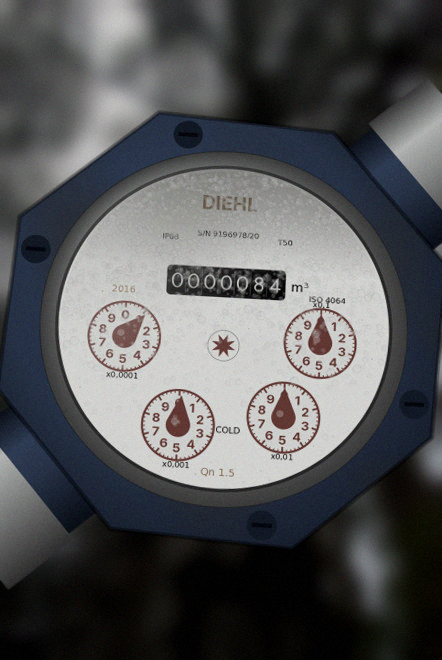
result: 84.0001; m³
